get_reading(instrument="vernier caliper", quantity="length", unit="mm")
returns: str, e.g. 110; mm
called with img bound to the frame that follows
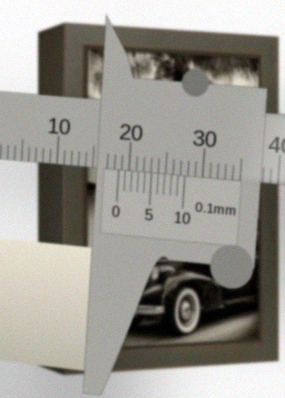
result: 18.6; mm
